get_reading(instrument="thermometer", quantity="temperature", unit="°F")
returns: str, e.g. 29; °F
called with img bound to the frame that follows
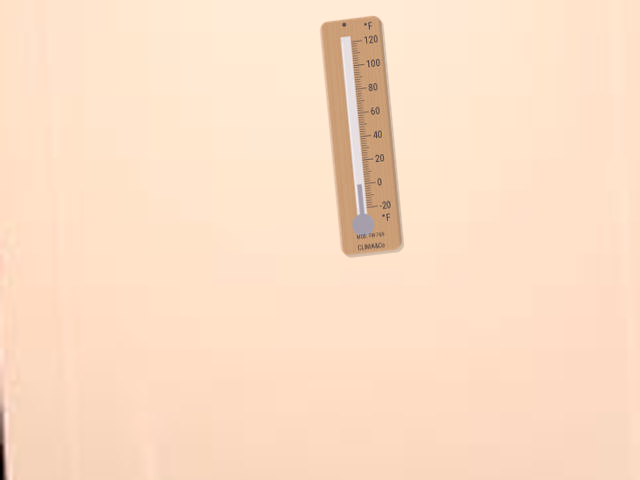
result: 0; °F
